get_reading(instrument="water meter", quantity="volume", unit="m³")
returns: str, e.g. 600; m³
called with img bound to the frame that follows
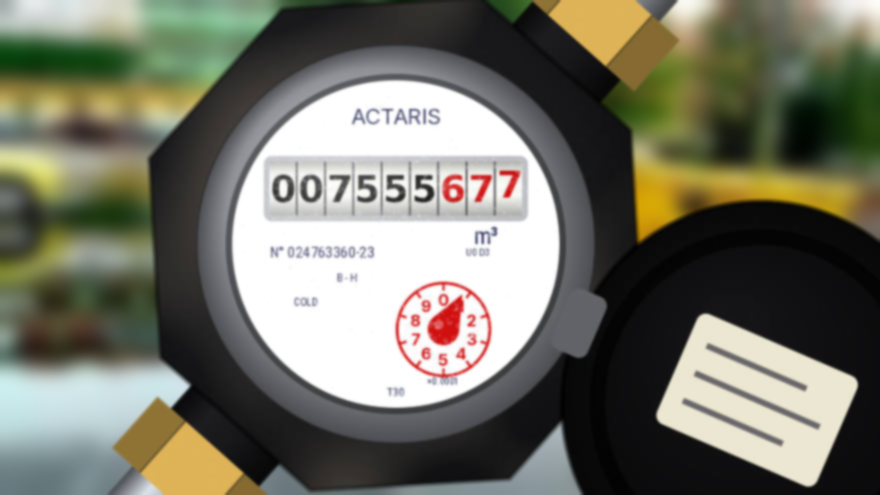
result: 7555.6770; m³
